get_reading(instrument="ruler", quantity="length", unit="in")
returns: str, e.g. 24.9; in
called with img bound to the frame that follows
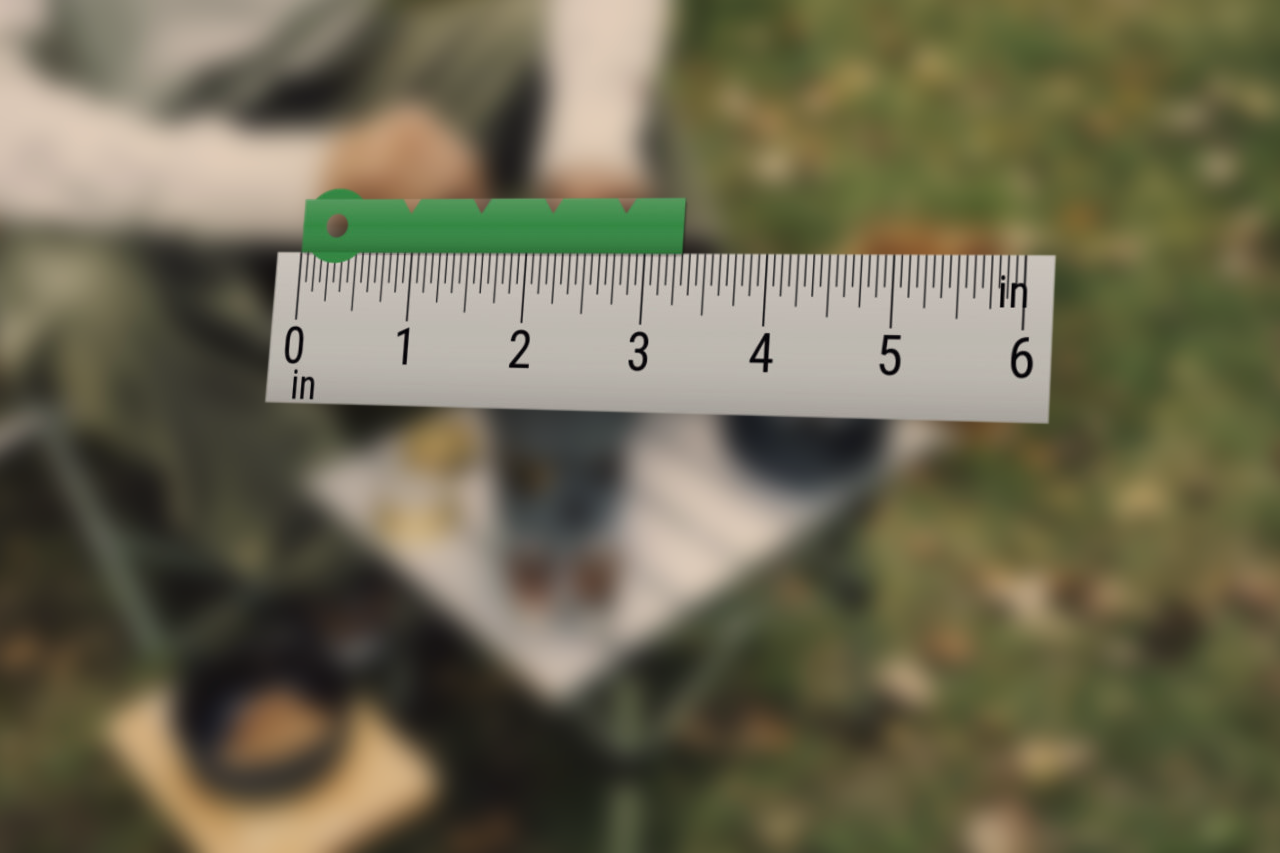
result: 3.3125; in
